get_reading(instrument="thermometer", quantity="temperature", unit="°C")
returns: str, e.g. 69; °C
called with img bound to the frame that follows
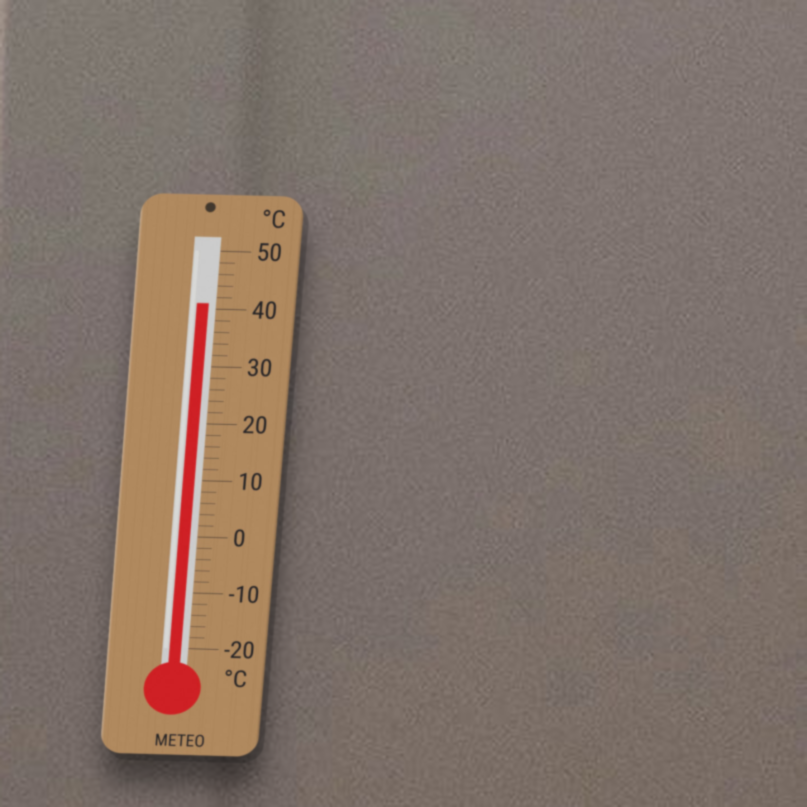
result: 41; °C
